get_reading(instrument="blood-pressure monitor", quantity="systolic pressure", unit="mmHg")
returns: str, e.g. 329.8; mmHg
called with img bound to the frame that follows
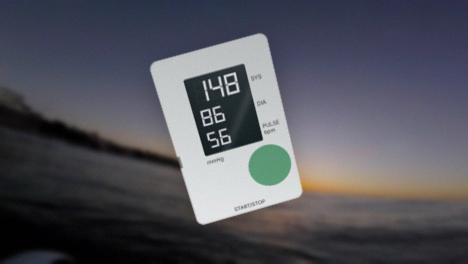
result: 148; mmHg
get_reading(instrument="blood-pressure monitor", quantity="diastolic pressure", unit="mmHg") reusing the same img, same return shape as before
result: 86; mmHg
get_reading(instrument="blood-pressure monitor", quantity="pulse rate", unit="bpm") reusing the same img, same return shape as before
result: 56; bpm
